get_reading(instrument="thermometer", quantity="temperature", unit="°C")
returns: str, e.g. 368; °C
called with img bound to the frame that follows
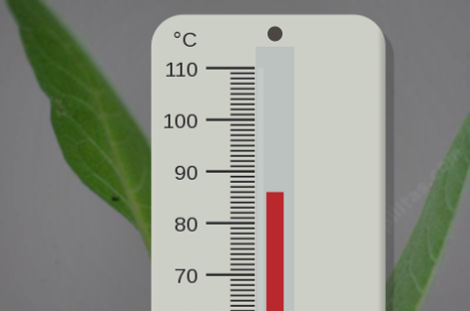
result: 86; °C
